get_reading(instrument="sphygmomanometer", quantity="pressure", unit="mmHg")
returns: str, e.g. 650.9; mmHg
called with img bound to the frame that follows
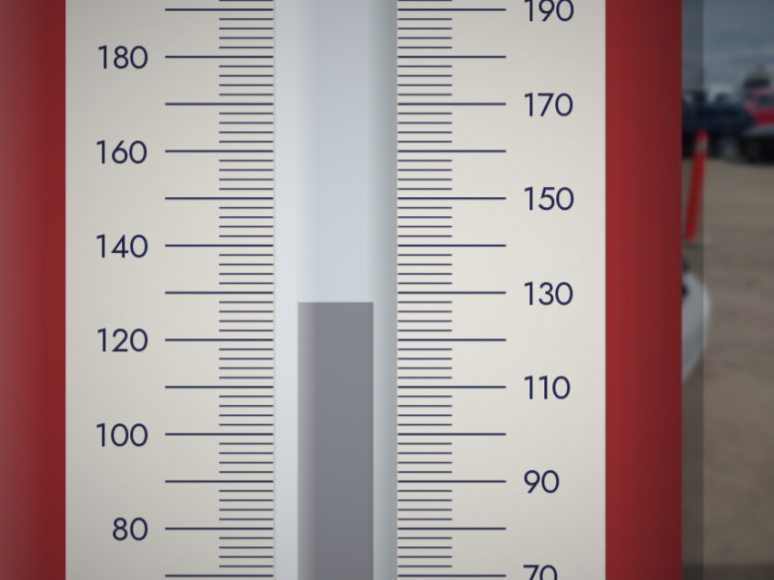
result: 128; mmHg
